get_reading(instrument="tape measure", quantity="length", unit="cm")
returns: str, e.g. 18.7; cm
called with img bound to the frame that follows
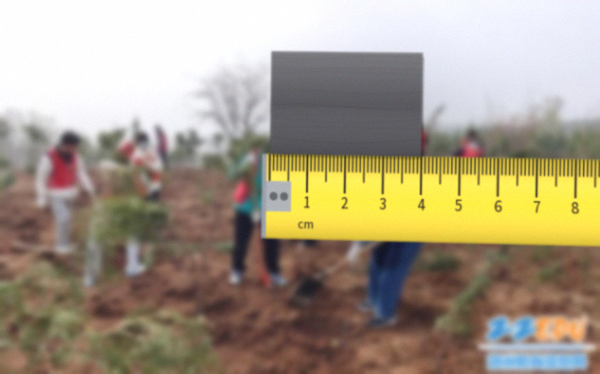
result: 4; cm
